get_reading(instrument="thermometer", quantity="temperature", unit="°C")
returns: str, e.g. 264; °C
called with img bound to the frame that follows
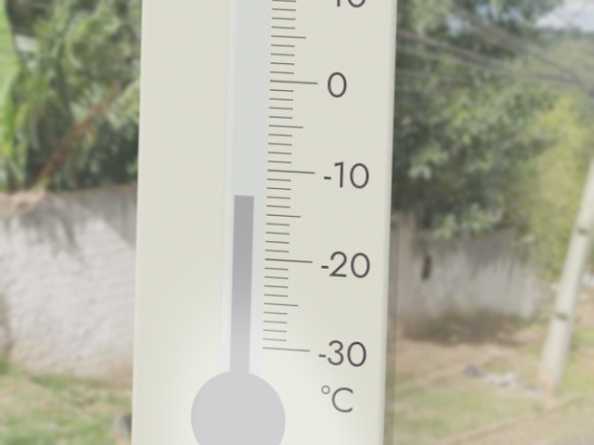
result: -13; °C
